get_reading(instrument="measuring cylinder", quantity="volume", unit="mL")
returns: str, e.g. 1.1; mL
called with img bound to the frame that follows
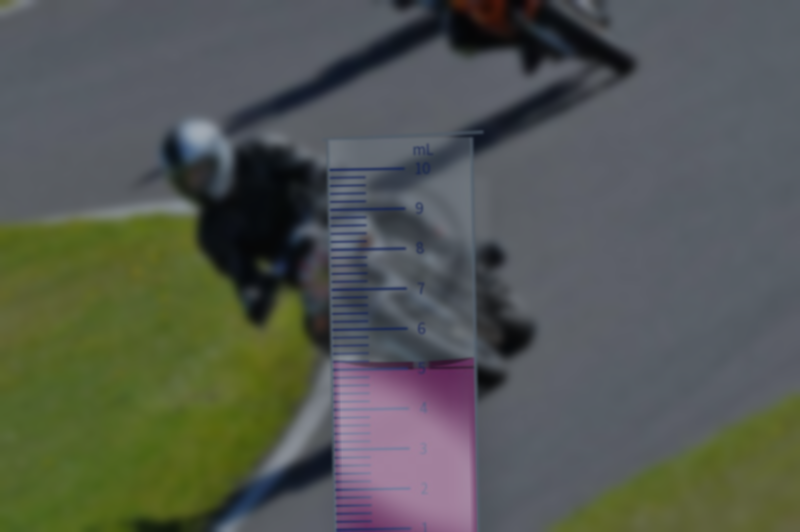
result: 5; mL
